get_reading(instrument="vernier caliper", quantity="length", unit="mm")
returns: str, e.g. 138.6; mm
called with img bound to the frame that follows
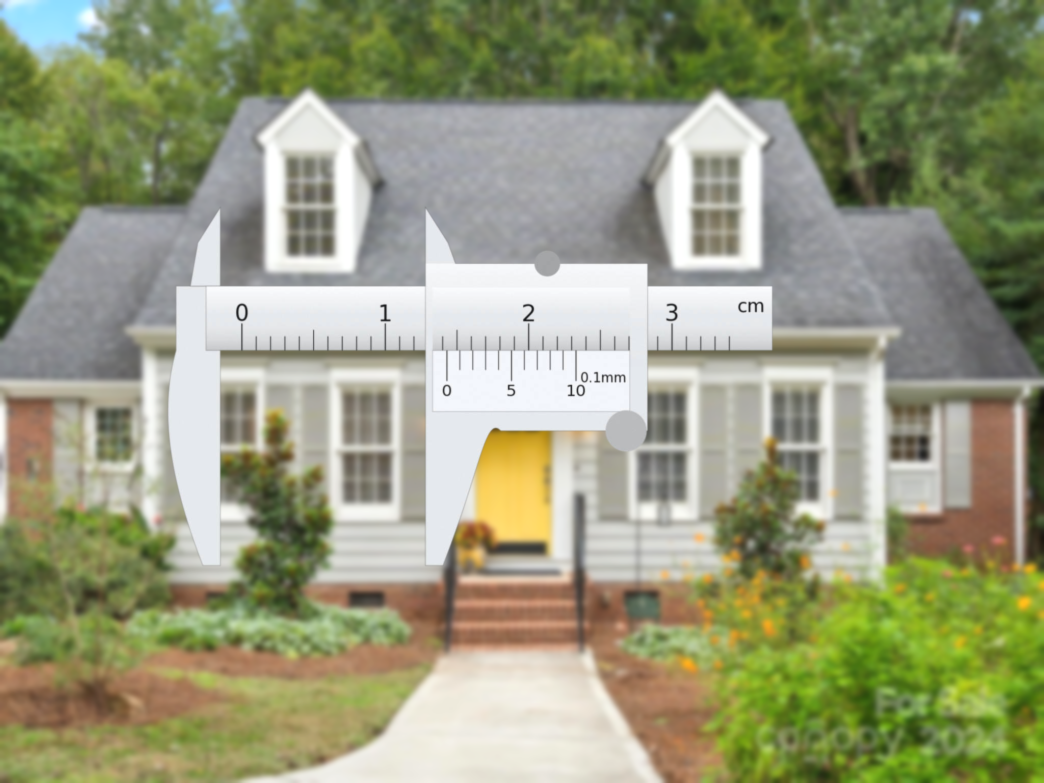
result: 14.3; mm
